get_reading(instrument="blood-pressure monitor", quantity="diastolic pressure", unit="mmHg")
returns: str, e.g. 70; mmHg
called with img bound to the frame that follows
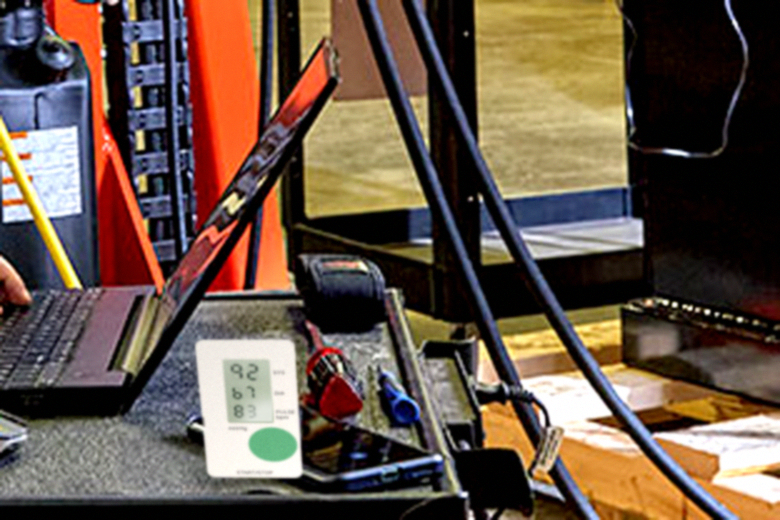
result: 67; mmHg
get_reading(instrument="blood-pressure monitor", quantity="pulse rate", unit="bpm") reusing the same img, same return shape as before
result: 83; bpm
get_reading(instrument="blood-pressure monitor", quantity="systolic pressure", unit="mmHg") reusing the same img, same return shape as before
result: 92; mmHg
